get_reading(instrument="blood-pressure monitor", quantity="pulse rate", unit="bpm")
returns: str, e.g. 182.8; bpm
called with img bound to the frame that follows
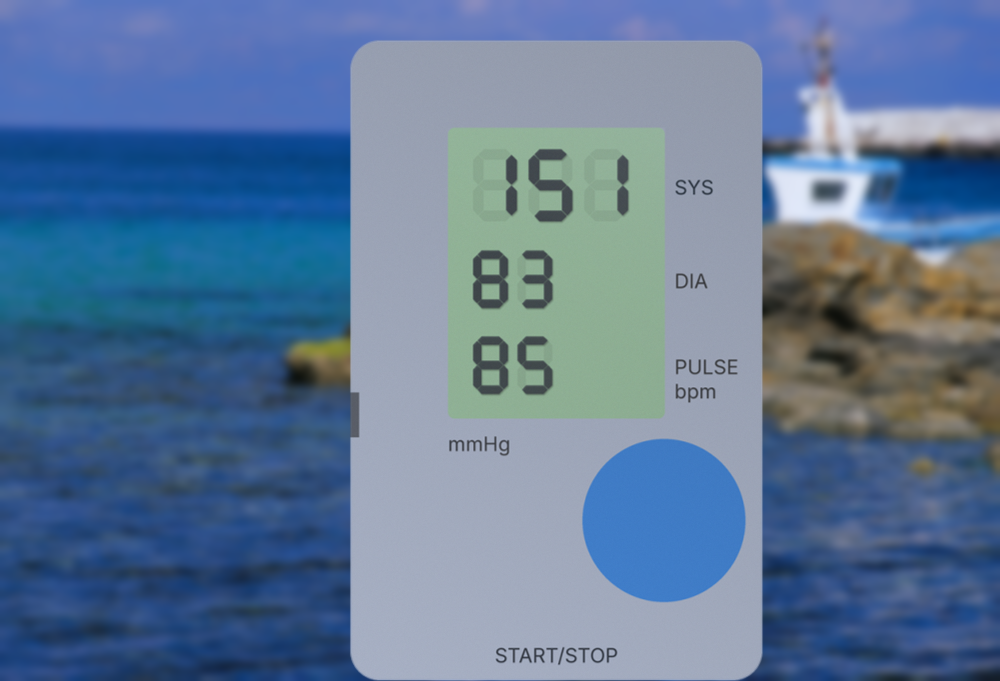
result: 85; bpm
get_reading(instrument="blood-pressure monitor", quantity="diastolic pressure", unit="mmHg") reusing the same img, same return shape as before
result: 83; mmHg
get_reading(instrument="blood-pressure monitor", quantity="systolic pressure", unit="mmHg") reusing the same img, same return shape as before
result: 151; mmHg
